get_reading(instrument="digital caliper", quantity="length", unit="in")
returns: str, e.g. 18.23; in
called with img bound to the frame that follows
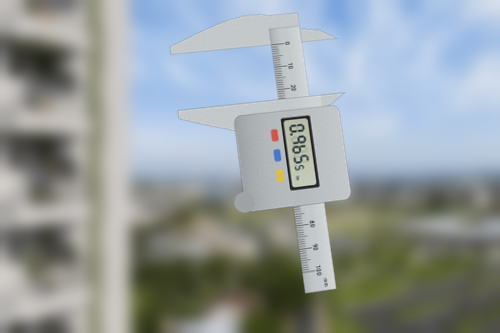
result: 0.9655; in
